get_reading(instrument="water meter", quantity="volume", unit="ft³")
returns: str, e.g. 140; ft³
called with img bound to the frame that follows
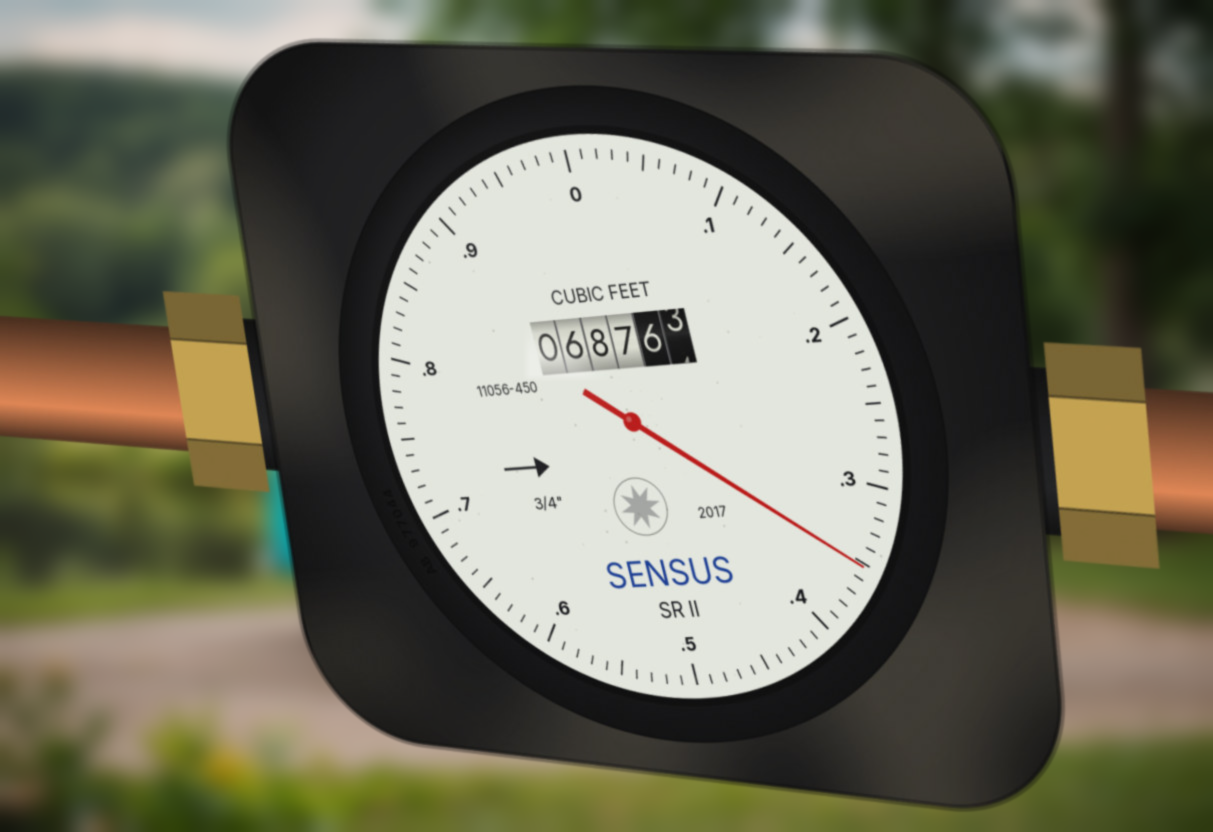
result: 68763.35; ft³
